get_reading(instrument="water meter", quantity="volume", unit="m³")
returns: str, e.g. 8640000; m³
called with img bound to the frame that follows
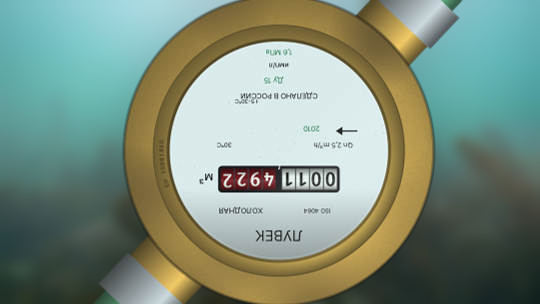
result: 11.4922; m³
